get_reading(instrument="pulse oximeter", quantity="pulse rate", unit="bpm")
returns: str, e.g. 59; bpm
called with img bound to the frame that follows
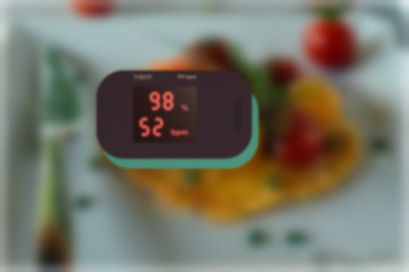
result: 52; bpm
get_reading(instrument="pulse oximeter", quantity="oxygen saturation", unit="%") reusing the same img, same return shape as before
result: 98; %
